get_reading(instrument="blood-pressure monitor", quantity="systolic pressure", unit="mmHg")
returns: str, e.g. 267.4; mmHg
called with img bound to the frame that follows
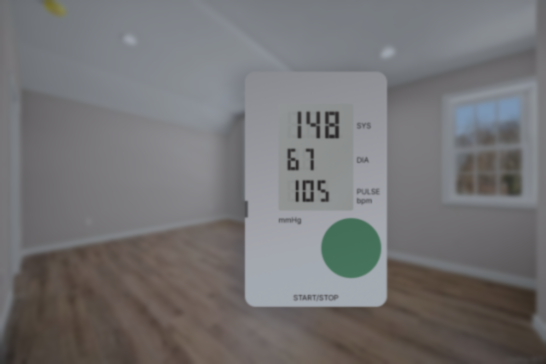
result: 148; mmHg
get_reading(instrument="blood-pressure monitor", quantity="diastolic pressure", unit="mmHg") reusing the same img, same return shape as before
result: 67; mmHg
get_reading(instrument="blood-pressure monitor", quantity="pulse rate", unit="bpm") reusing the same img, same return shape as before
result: 105; bpm
